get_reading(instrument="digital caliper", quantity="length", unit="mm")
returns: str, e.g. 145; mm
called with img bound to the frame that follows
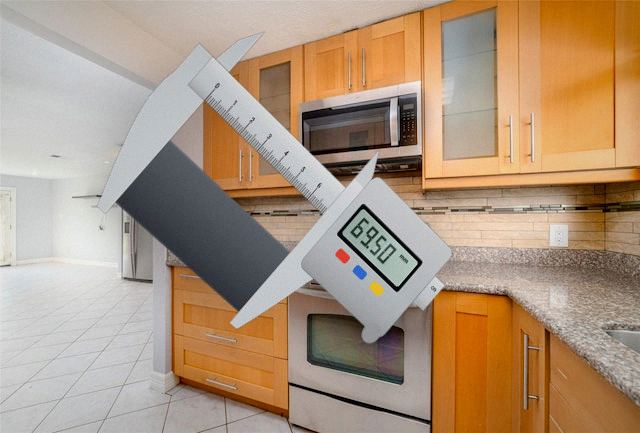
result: 69.50; mm
